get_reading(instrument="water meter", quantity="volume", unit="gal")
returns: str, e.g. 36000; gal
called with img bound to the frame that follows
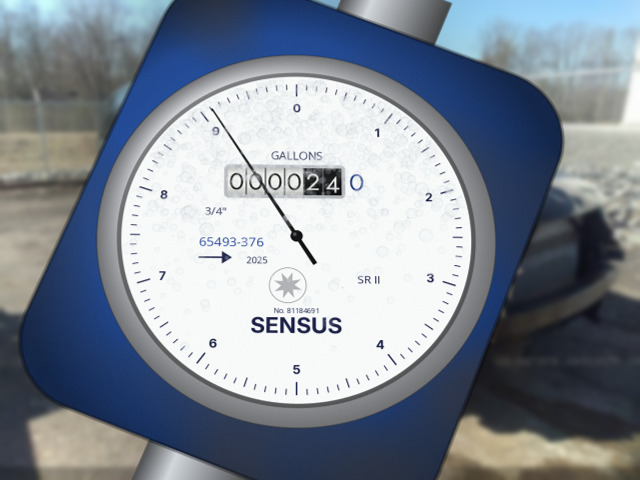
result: 239.1; gal
